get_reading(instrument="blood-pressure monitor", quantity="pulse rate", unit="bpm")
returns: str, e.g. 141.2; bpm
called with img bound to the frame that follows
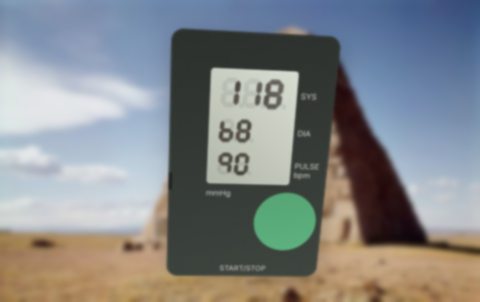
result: 90; bpm
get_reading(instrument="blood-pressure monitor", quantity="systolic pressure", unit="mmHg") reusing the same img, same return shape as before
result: 118; mmHg
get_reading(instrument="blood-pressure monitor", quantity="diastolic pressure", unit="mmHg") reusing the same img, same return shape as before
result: 68; mmHg
